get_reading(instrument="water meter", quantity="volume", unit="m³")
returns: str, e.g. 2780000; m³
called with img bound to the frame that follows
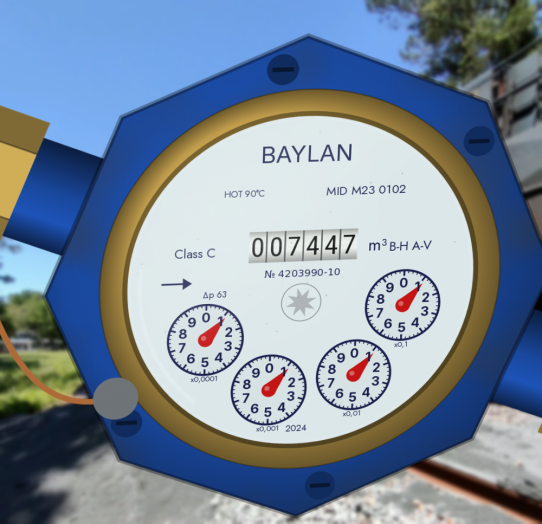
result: 7447.1111; m³
